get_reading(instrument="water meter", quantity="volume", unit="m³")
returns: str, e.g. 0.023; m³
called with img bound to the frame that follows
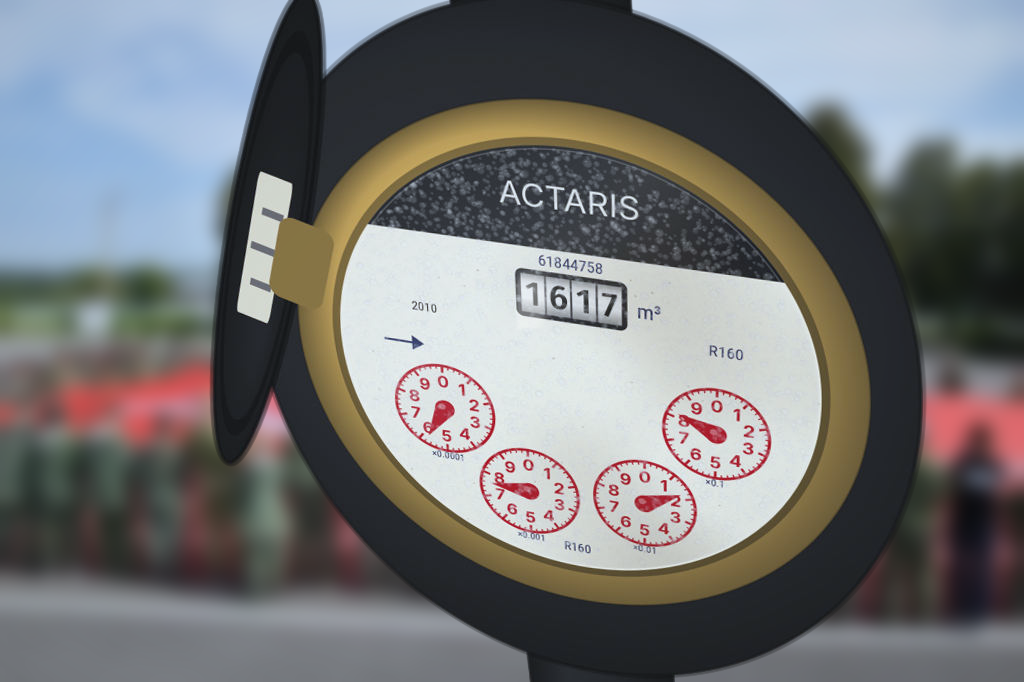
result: 1617.8175; m³
